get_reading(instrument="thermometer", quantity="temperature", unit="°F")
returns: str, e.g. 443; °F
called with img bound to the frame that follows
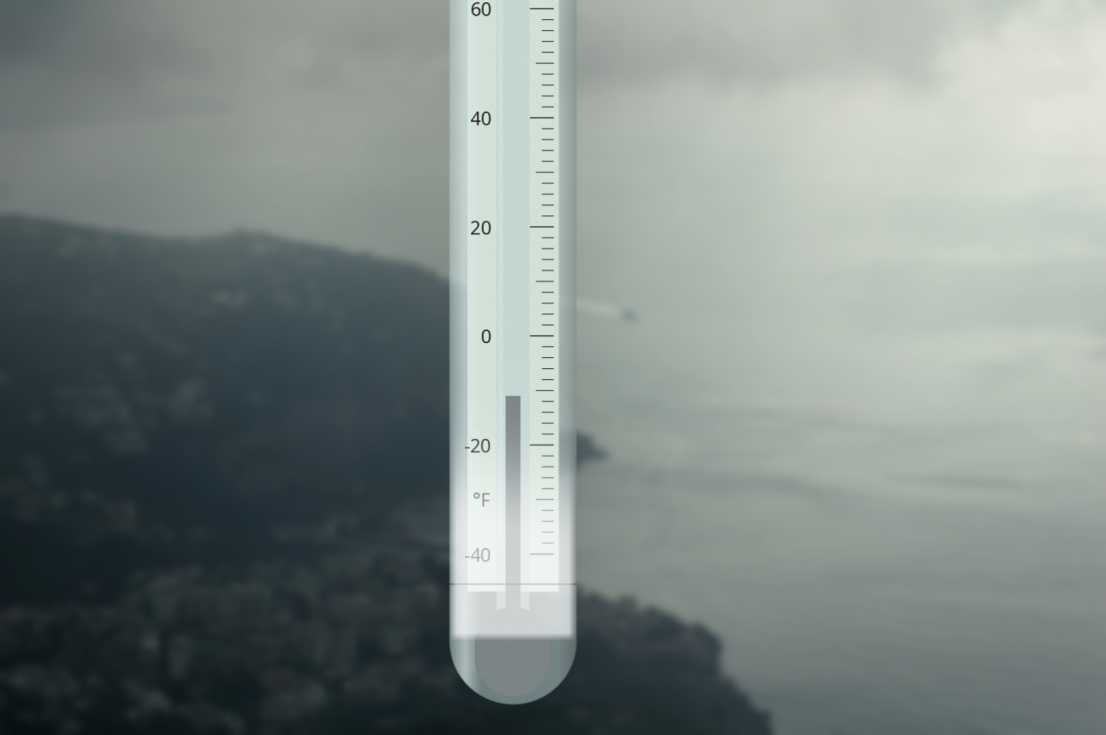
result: -11; °F
